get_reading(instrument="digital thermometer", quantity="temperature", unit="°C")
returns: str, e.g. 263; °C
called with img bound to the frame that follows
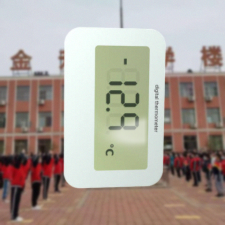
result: -12.9; °C
